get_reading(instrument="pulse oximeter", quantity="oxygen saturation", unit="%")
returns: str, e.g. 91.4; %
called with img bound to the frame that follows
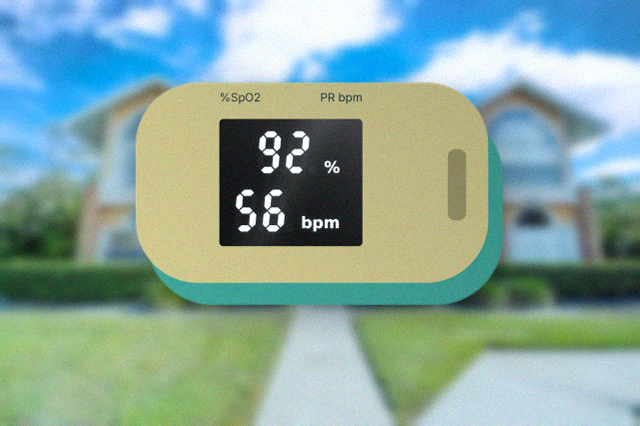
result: 92; %
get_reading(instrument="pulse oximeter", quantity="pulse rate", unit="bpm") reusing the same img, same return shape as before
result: 56; bpm
